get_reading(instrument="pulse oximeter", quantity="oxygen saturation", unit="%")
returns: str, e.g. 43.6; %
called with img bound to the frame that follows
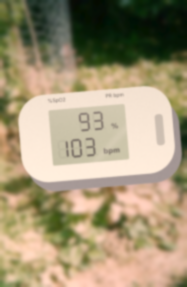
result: 93; %
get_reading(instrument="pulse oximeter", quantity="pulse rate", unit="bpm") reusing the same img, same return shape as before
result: 103; bpm
